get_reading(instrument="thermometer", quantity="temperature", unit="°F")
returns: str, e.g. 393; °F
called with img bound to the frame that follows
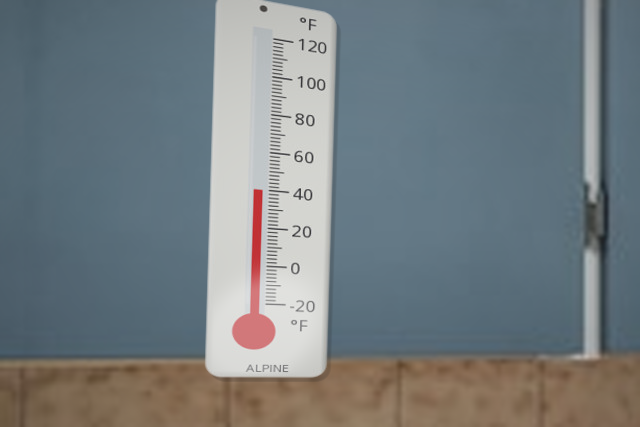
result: 40; °F
